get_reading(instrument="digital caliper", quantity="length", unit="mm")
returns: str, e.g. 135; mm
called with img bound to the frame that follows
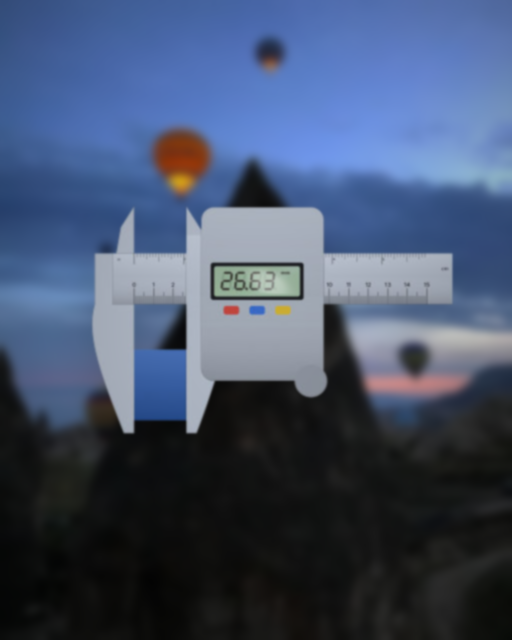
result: 26.63; mm
